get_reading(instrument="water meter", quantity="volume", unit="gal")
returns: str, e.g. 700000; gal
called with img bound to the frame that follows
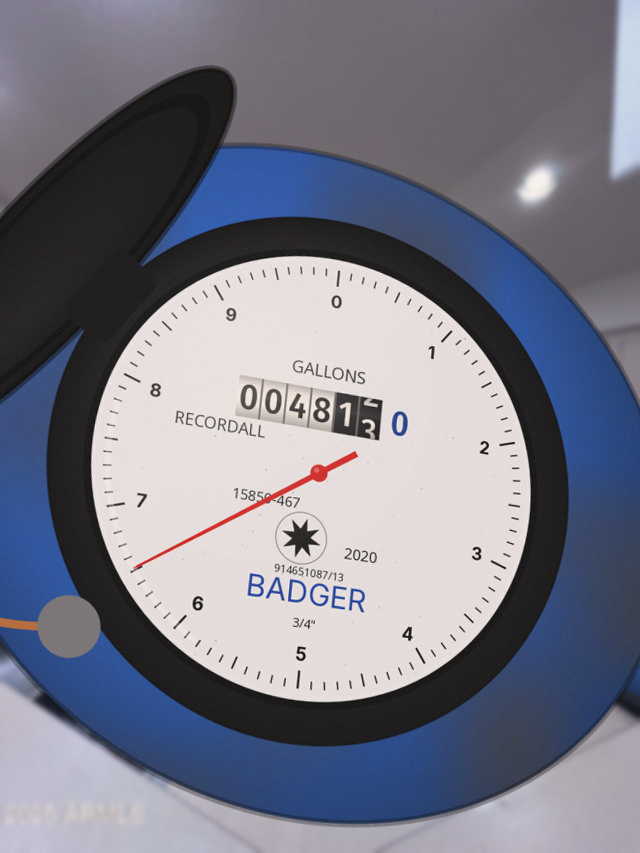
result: 48126.5; gal
